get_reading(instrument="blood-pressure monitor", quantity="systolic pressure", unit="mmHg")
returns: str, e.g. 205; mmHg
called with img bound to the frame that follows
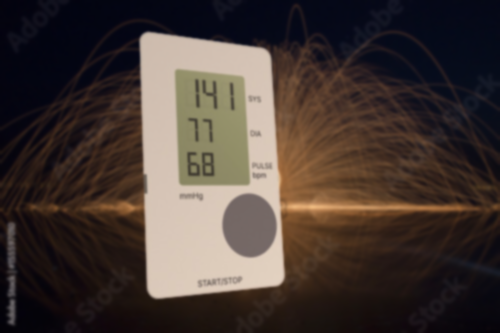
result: 141; mmHg
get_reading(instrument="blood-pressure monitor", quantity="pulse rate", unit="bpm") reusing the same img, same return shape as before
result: 68; bpm
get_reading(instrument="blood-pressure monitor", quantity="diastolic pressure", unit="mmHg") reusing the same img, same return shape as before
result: 77; mmHg
